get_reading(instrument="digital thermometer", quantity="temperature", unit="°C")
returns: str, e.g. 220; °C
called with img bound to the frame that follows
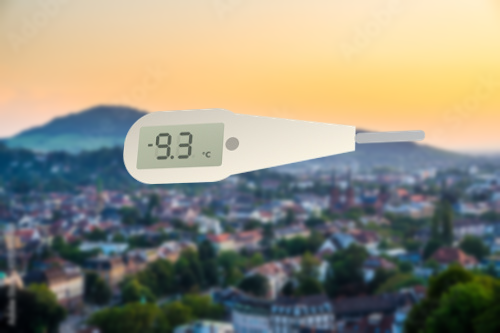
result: -9.3; °C
